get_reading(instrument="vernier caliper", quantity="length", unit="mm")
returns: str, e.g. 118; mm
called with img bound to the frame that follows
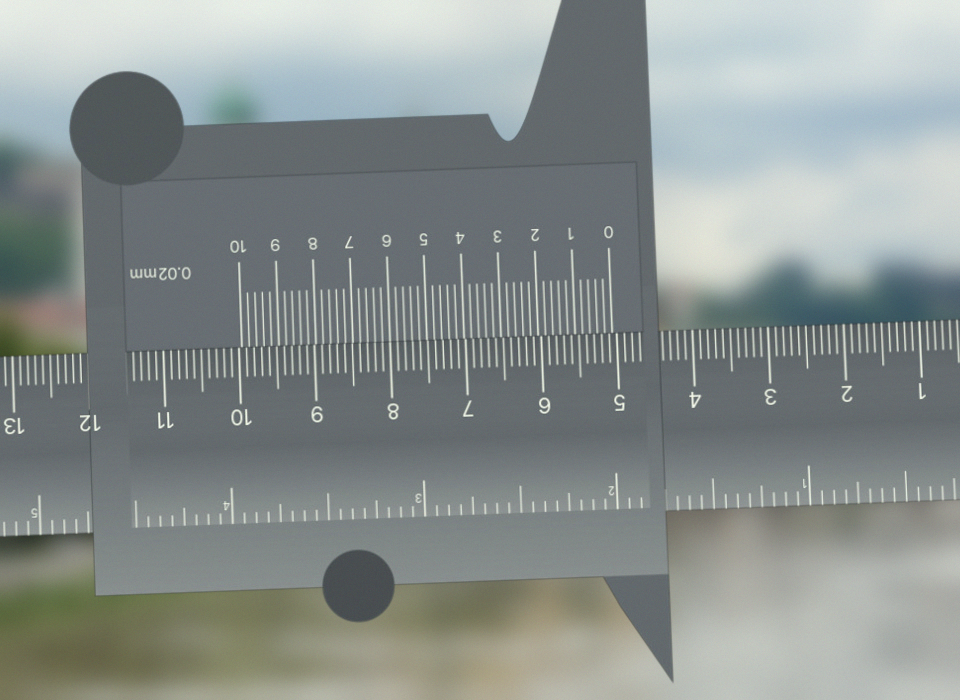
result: 50.6; mm
